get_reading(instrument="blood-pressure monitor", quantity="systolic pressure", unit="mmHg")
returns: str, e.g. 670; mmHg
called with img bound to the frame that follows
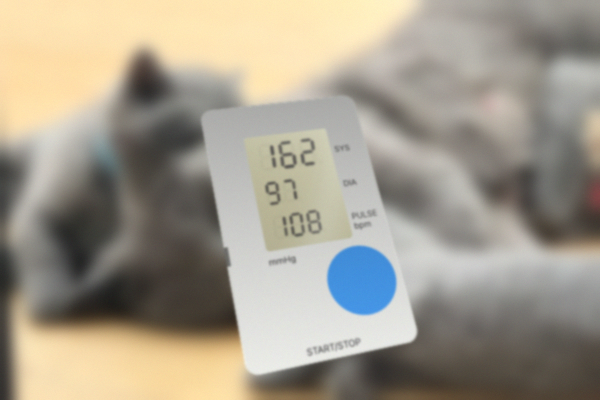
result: 162; mmHg
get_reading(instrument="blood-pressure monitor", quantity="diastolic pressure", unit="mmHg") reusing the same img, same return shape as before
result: 97; mmHg
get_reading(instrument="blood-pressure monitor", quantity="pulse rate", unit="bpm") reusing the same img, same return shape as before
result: 108; bpm
